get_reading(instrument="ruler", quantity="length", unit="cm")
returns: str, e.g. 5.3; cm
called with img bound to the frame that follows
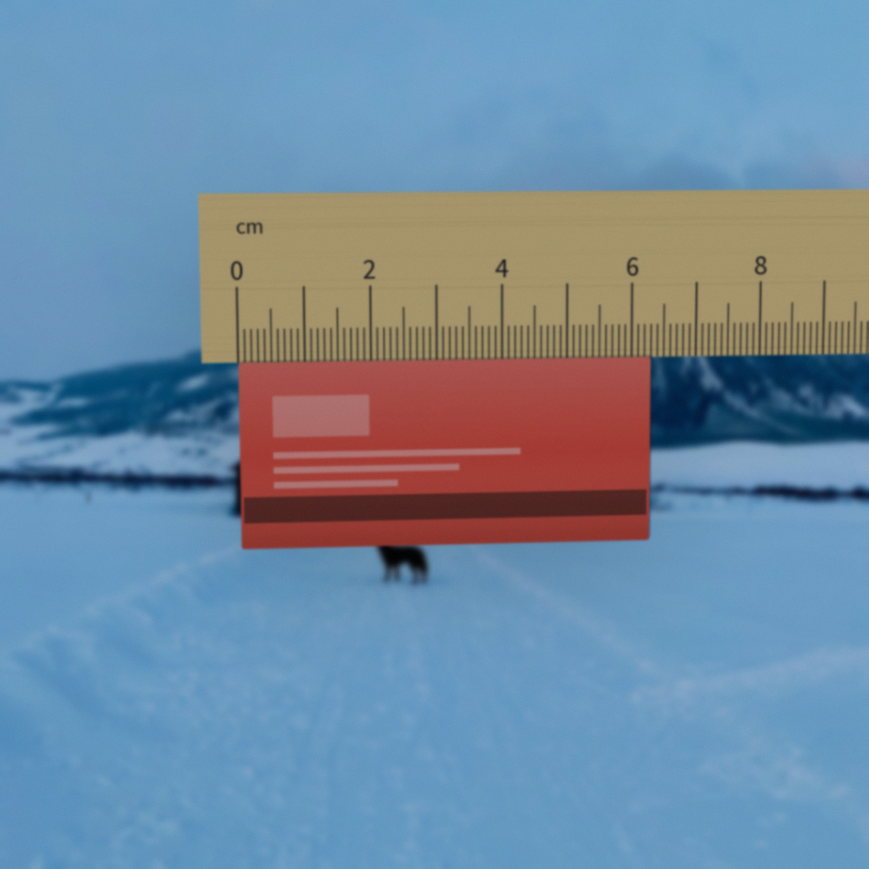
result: 6.3; cm
